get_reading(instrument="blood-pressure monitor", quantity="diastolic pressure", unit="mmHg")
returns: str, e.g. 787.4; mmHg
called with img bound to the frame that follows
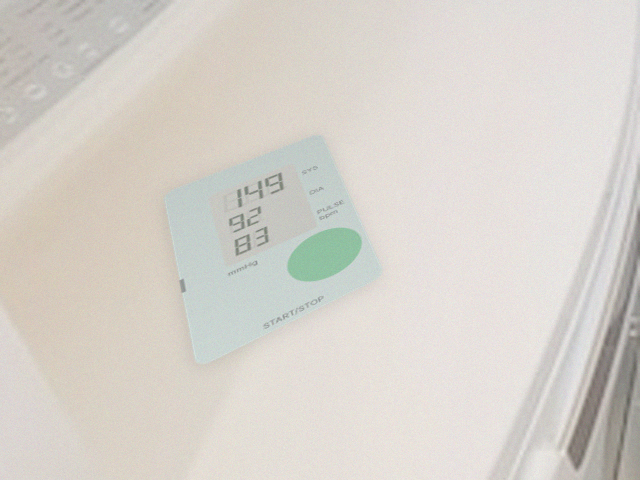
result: 92; mmHg
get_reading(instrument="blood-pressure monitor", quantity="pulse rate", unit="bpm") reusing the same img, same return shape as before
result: 83; bpm
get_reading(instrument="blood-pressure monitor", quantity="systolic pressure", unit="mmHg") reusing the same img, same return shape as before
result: 149; mmHg
